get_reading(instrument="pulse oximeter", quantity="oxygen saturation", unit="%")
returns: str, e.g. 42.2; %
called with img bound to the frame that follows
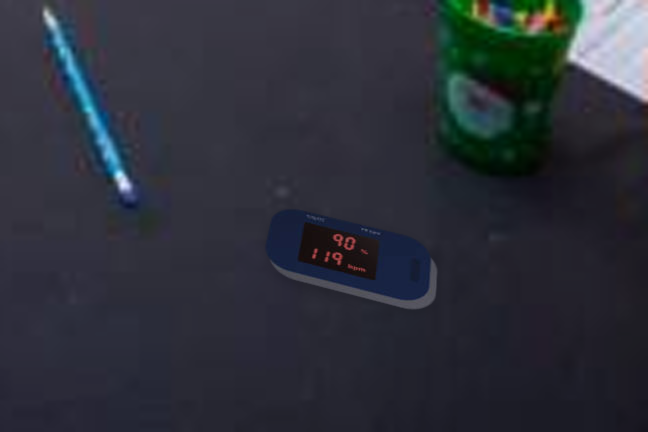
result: 90; %
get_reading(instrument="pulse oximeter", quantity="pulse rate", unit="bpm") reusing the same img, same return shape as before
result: 119; bpm
